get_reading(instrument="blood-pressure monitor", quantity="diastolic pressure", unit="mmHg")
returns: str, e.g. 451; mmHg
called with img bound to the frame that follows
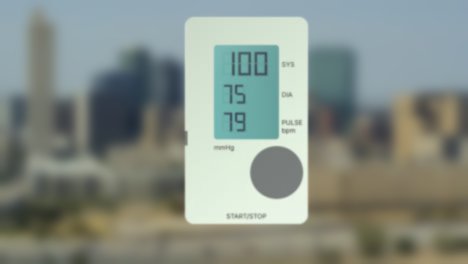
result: 75; mmHg
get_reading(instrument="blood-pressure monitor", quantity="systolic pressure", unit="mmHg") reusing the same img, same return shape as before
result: 100; mmHg
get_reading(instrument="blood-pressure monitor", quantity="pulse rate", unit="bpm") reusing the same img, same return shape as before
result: 79; bpm
